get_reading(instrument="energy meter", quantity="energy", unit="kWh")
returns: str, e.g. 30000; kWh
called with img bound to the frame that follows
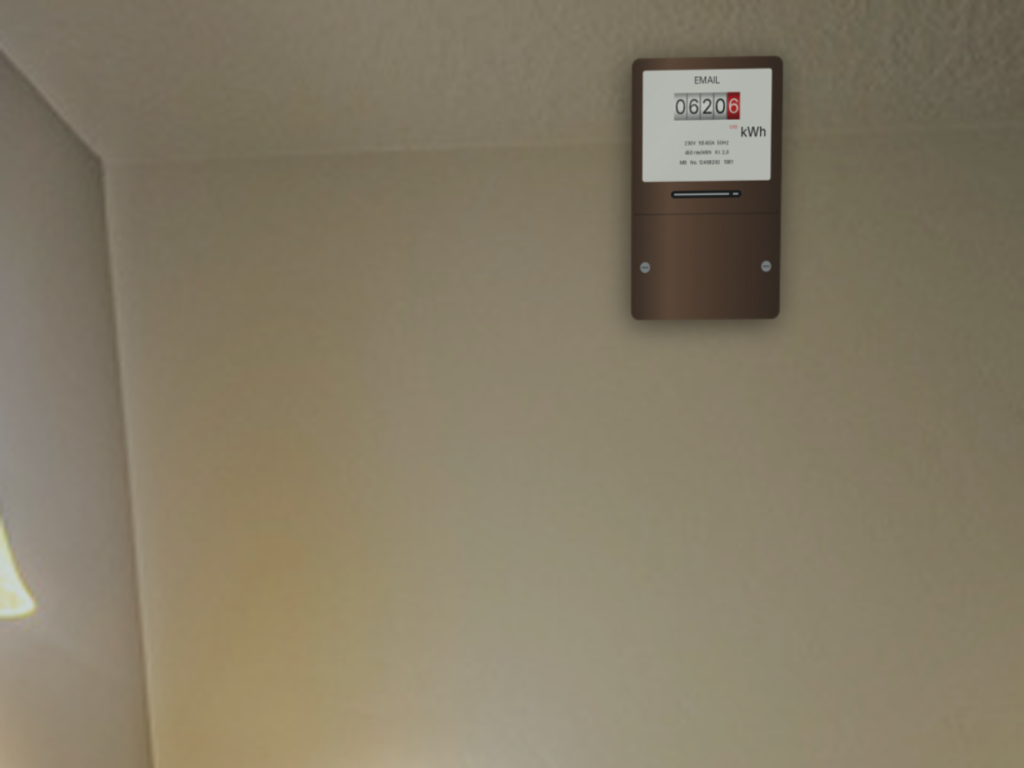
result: 620.6; kWh
